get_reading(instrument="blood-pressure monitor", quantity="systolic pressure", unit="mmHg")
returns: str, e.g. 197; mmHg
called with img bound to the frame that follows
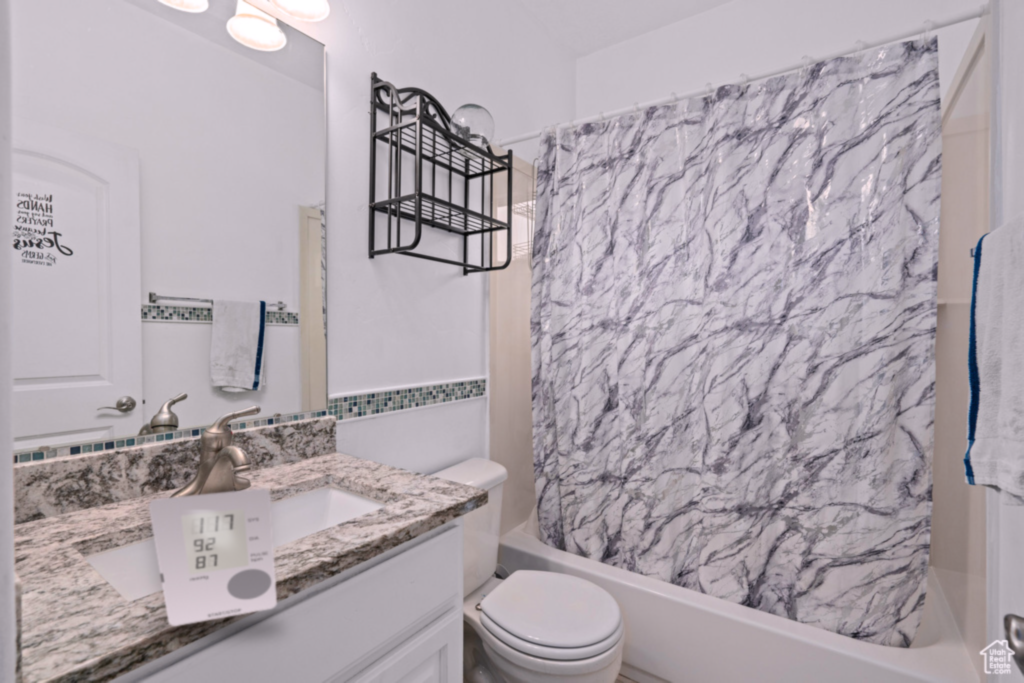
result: 117; mmHg
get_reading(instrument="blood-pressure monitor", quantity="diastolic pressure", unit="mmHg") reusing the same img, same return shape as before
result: 92; mmHg
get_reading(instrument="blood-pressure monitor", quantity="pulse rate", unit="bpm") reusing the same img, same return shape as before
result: 87; bpm
